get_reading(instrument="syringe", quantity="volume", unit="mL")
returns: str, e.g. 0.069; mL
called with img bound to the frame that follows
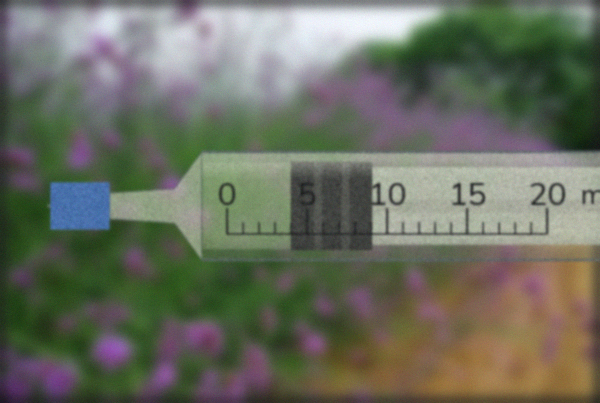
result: 4; mL
